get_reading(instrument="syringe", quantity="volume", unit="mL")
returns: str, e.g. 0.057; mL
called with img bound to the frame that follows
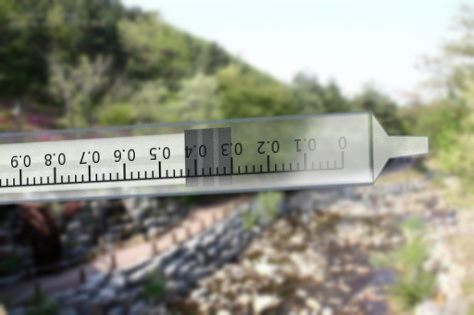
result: 0.3; mL
